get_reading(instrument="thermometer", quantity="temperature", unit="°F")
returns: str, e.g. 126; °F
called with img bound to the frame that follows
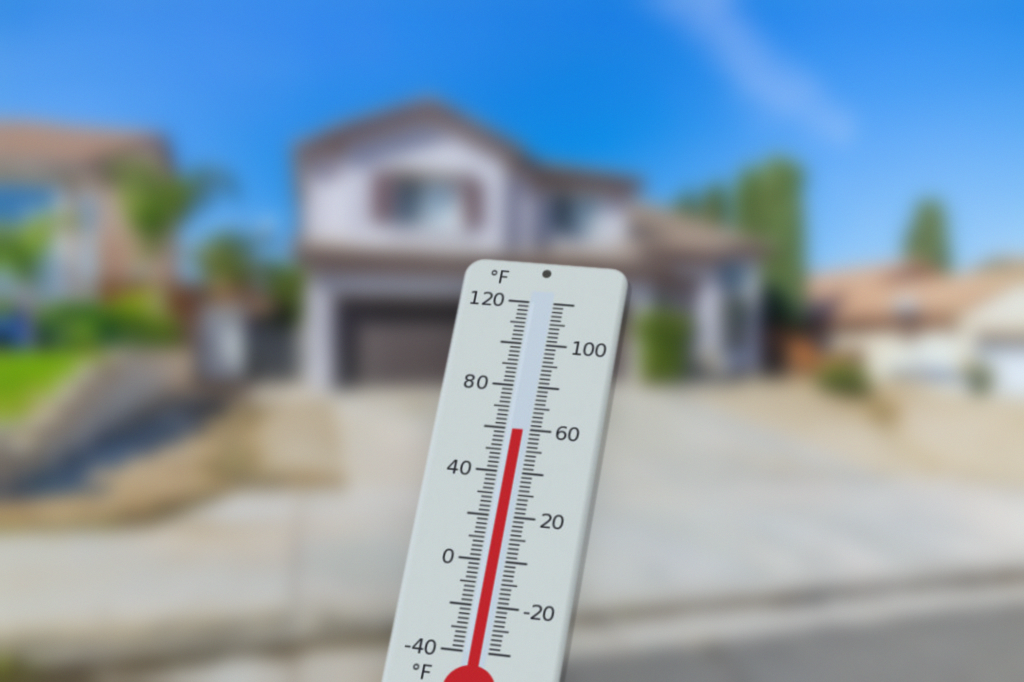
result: 60; °F
